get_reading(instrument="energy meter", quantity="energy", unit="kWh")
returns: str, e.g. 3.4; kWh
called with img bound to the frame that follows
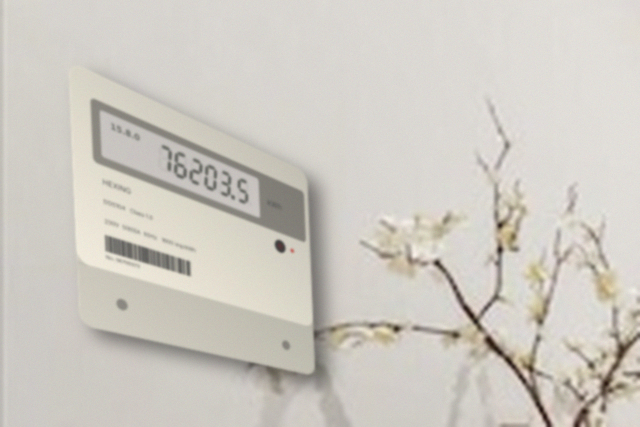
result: 76203.5; kWh
